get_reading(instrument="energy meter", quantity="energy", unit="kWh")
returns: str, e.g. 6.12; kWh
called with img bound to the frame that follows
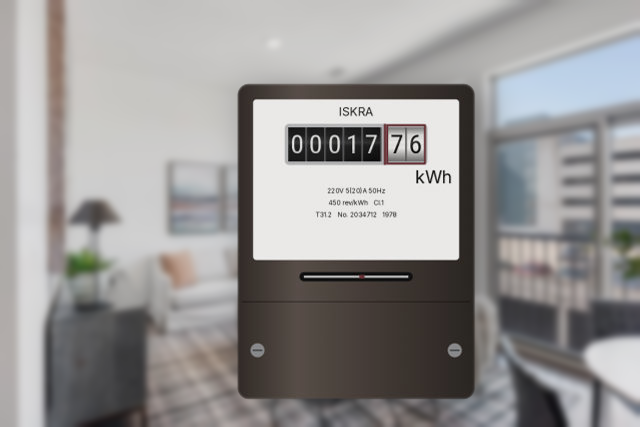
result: 17.76; kWh
